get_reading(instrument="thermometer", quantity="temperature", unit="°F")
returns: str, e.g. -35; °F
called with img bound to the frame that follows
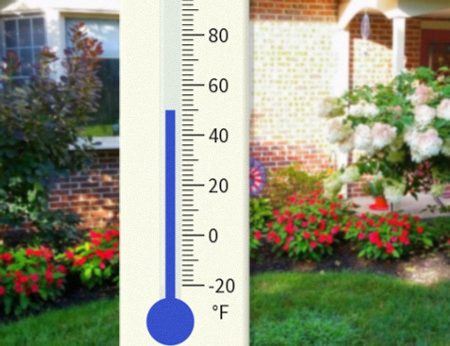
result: 50; °F
